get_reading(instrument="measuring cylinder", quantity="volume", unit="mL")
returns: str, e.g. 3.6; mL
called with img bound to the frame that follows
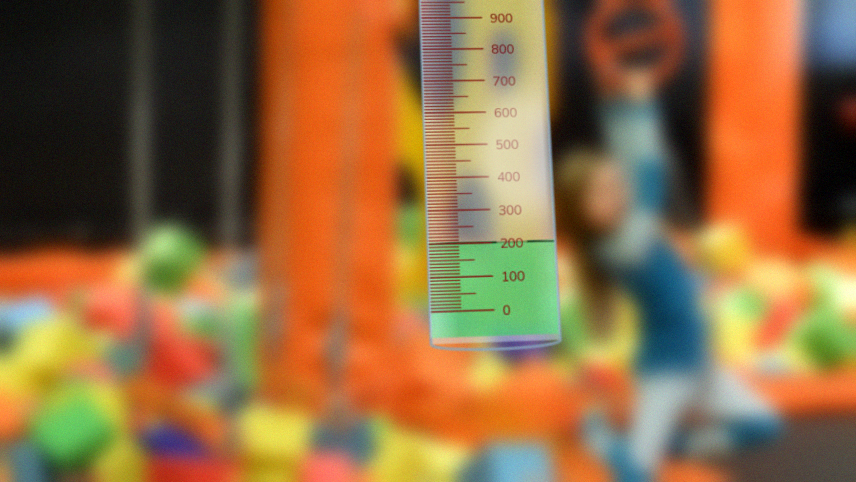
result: 200; mL
